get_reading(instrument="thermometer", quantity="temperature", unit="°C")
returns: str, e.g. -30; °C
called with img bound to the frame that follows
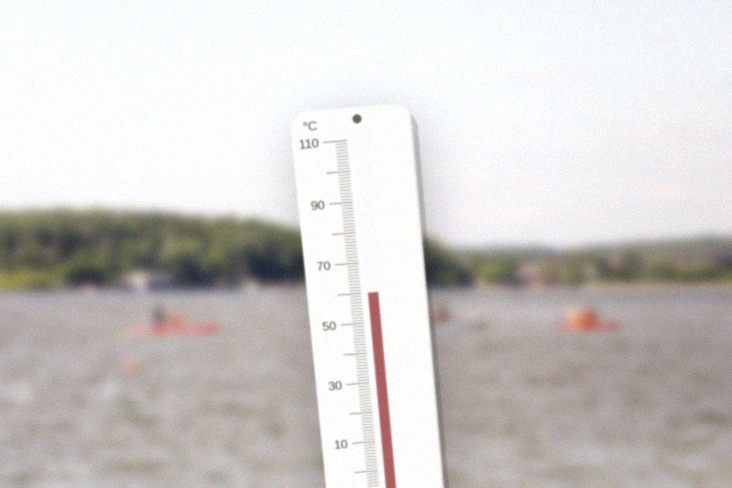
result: 60; °C
